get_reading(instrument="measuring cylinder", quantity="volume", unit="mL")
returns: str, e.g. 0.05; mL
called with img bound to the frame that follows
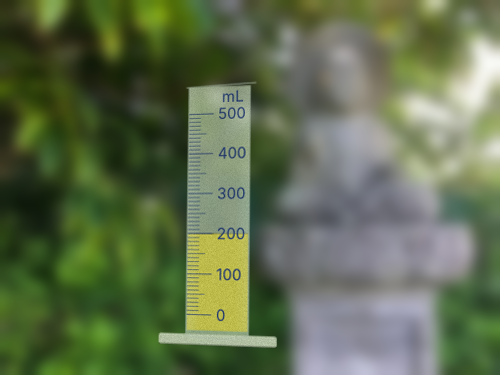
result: 200; mL
